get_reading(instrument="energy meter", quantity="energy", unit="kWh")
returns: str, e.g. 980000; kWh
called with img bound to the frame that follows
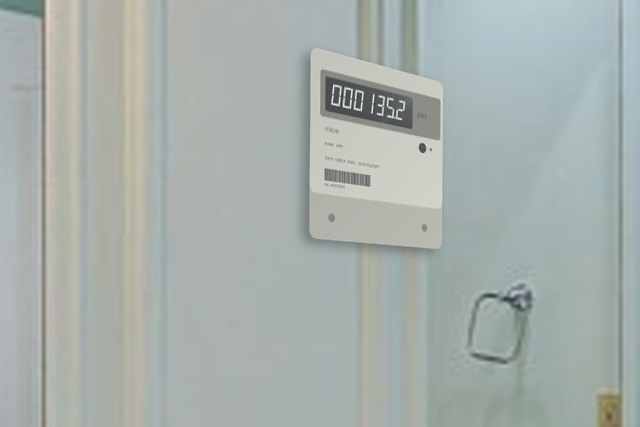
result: 135.2; kWh
